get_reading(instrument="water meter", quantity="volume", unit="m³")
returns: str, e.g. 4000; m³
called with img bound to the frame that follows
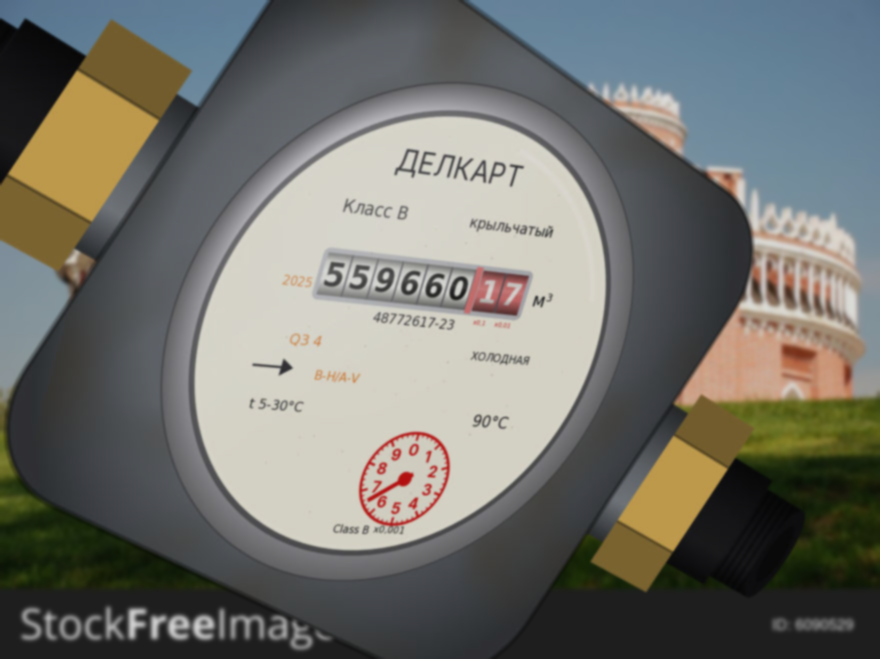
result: 559660.176; m³
